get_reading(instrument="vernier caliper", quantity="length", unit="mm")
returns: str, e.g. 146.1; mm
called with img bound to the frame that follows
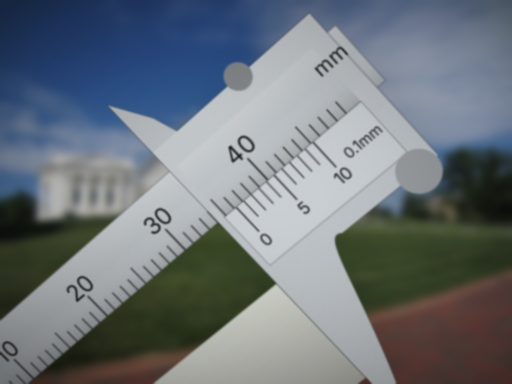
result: 36.2; mm
